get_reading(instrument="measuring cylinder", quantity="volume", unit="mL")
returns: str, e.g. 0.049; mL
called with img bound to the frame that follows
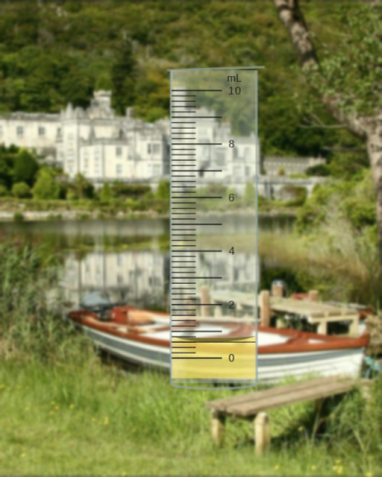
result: 0.6; mL
